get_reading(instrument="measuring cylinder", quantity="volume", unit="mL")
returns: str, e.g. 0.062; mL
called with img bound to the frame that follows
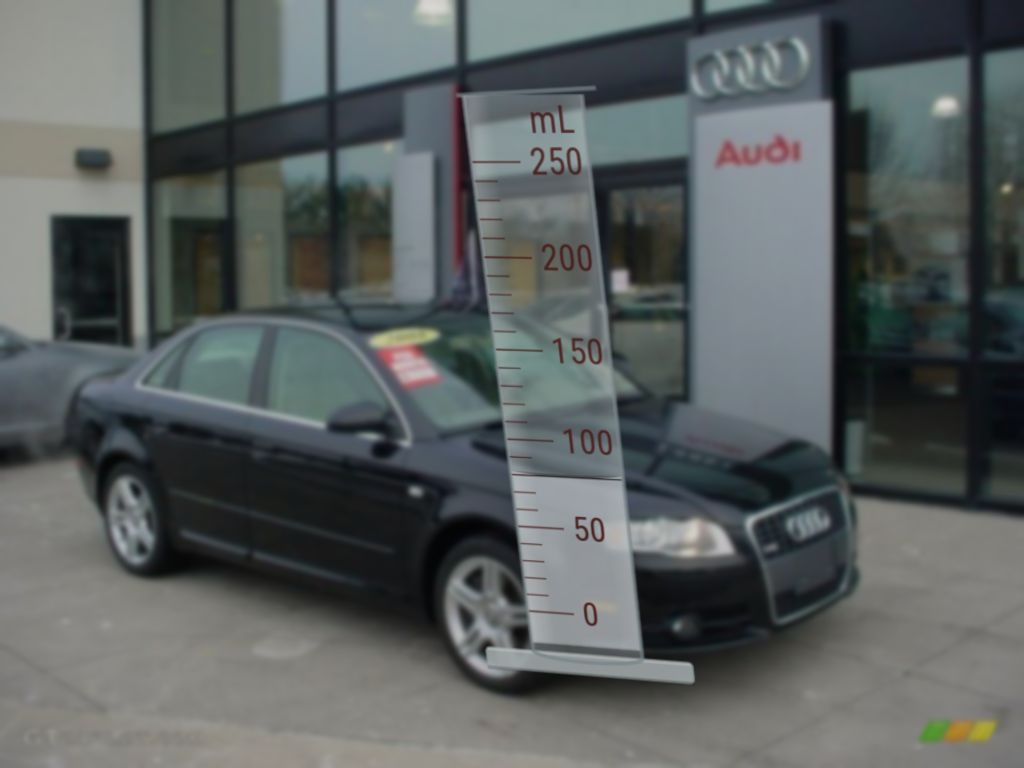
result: 80; mL
